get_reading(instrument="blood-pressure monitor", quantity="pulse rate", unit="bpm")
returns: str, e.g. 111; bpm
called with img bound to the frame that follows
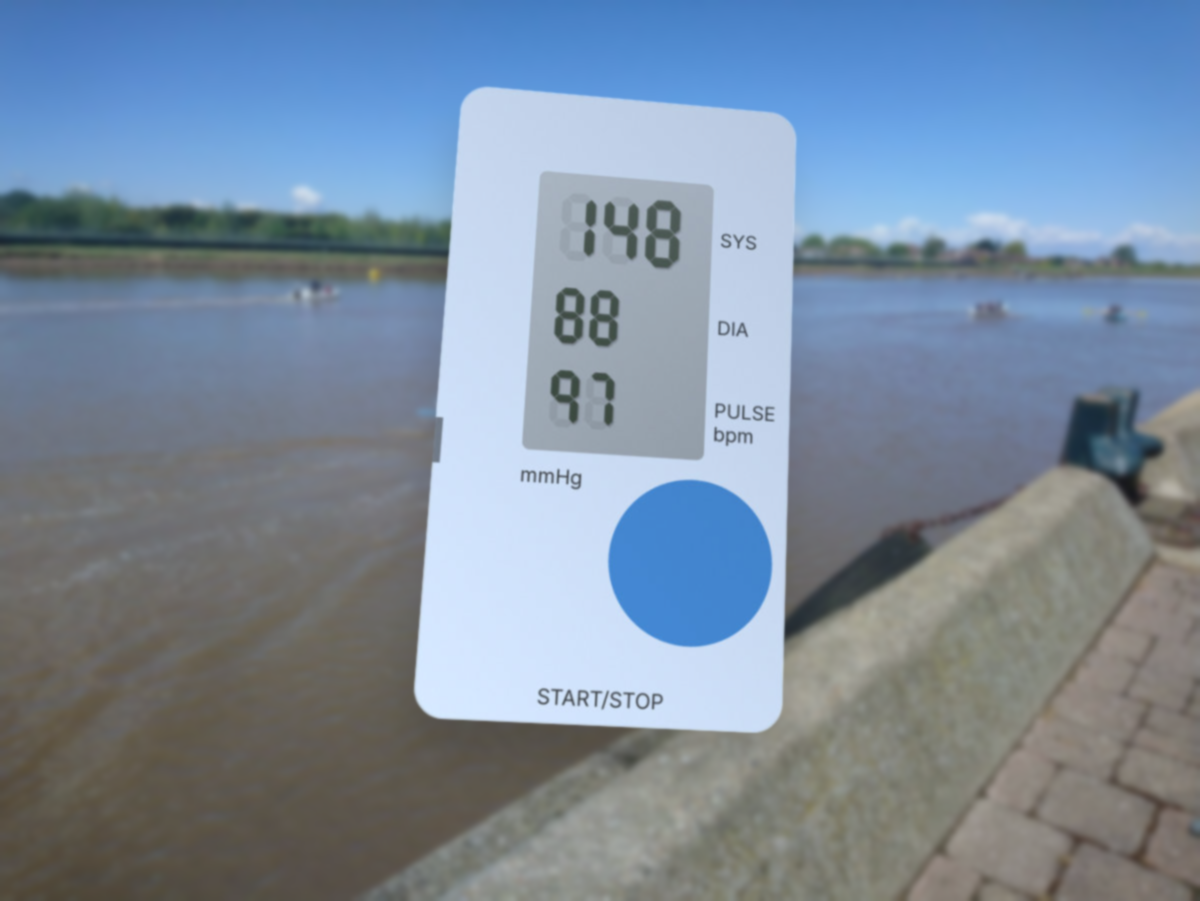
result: 97; bpm
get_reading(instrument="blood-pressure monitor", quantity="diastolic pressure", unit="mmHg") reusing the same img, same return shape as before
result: 88; mmHg
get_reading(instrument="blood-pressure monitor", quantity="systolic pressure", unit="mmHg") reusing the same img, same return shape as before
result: 148; mmHg
